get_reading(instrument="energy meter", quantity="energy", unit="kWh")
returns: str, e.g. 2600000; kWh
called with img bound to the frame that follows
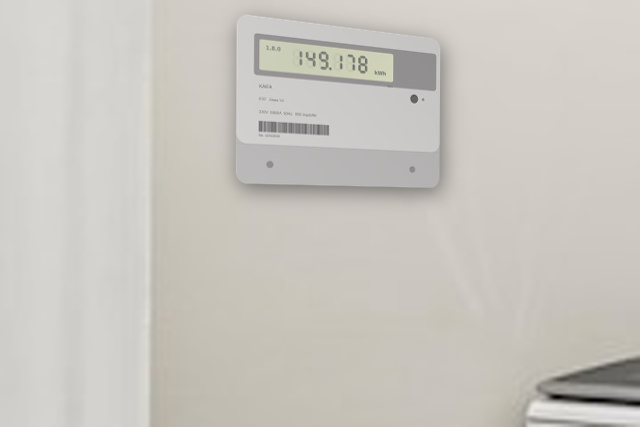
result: 149.178; kWh
